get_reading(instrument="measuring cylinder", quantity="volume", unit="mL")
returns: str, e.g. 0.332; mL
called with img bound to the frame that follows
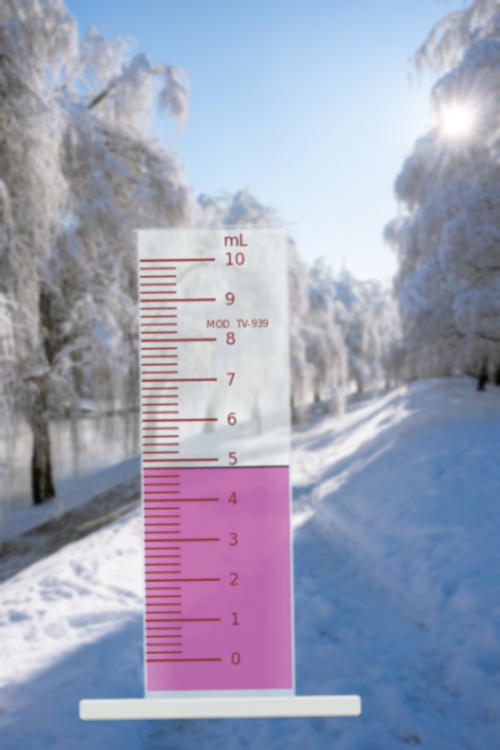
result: 4.8; mL
